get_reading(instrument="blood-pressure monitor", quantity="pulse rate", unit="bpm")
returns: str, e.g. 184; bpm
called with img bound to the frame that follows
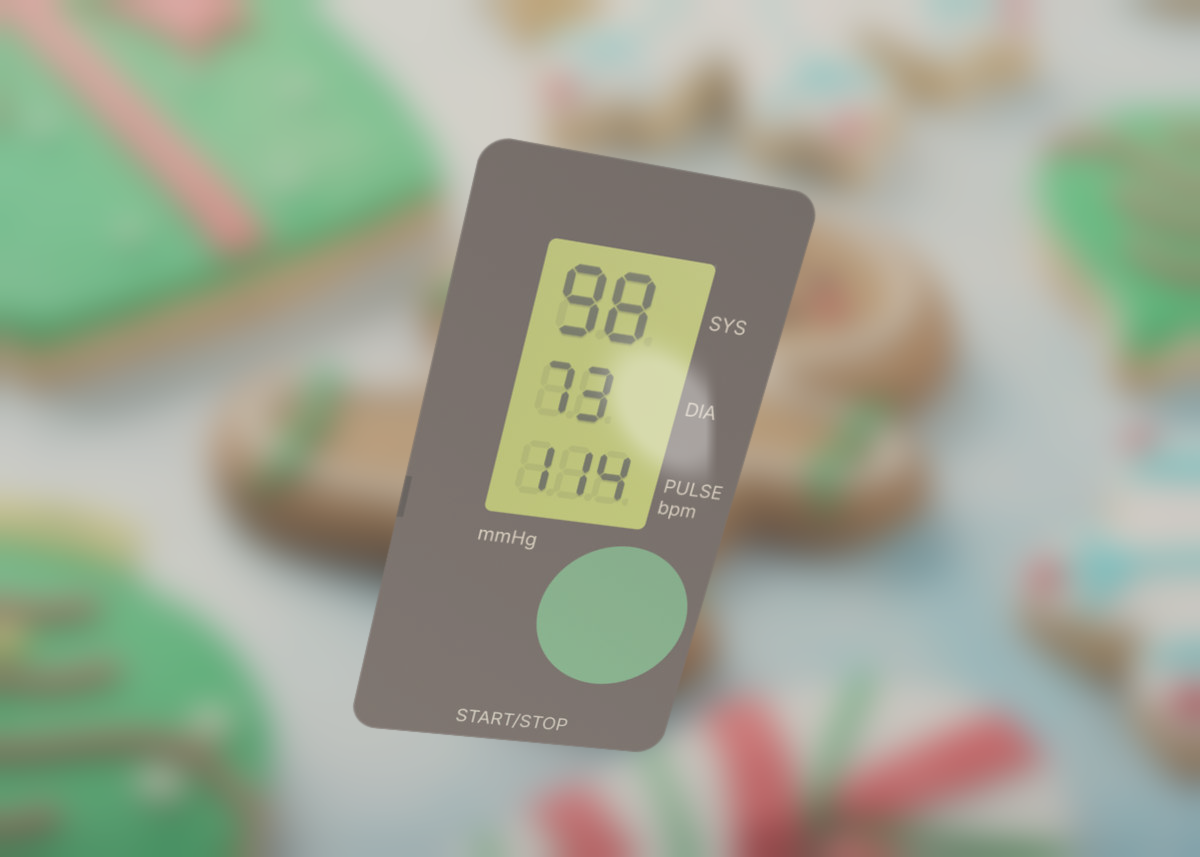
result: 114; bpm
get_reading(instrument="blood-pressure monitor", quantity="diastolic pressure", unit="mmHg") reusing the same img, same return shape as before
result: 73; mmHg
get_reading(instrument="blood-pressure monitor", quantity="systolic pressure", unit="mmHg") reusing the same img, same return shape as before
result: 98; mmHg
